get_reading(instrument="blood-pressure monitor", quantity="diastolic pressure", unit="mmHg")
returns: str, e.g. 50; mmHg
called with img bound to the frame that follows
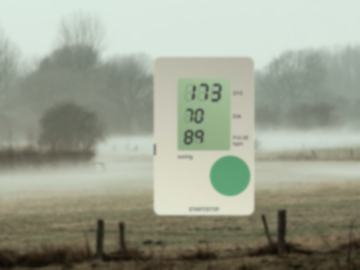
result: 70; mmHg
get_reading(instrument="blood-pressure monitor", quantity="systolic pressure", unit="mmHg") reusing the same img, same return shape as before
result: 173; mmHg
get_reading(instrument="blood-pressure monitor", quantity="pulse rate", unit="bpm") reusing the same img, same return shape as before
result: 89; bpm
